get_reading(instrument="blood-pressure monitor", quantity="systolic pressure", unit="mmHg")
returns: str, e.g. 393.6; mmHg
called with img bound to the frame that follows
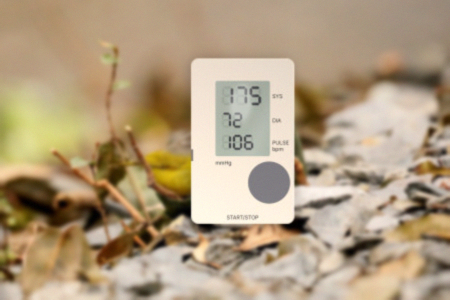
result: 175; mmHg
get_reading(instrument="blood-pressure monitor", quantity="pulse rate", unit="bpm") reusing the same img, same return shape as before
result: 106; bpm
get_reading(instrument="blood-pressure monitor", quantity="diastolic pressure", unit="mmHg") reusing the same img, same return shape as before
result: 72; mmHg
